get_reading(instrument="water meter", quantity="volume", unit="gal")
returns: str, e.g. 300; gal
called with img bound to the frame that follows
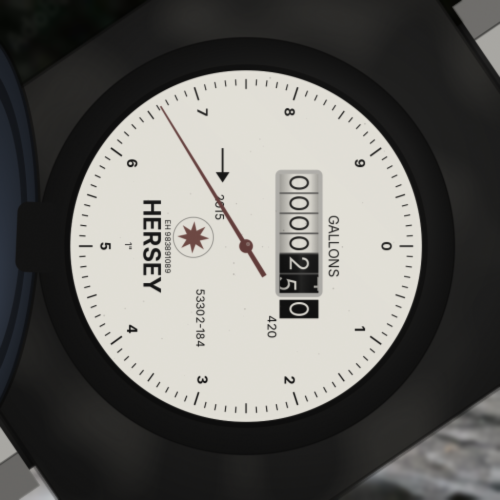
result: 246.6; gal
